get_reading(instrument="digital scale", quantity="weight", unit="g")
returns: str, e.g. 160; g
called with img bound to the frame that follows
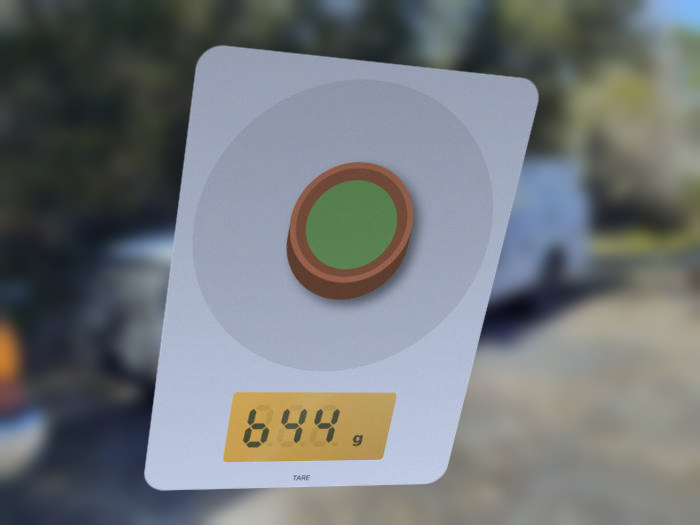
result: 644; g
